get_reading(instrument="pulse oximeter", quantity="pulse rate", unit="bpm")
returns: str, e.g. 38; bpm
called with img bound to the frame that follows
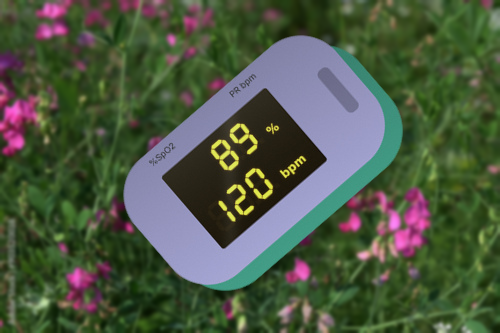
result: 120; bpm
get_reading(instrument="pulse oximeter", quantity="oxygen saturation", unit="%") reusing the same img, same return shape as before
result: 89; %
